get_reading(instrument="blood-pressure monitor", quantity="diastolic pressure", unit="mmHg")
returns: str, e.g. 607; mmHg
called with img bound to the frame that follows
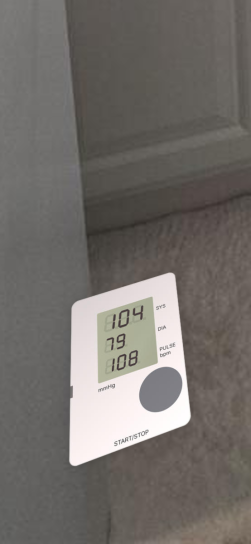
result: 79; mmHg
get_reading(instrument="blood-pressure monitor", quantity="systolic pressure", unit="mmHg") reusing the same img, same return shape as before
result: 104; mmHg
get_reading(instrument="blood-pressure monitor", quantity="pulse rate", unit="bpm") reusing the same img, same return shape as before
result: 108; bpm
